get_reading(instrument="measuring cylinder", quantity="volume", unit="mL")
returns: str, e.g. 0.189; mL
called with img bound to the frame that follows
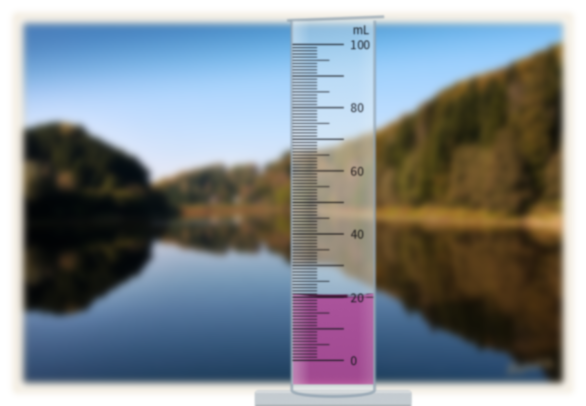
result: 20; mL
